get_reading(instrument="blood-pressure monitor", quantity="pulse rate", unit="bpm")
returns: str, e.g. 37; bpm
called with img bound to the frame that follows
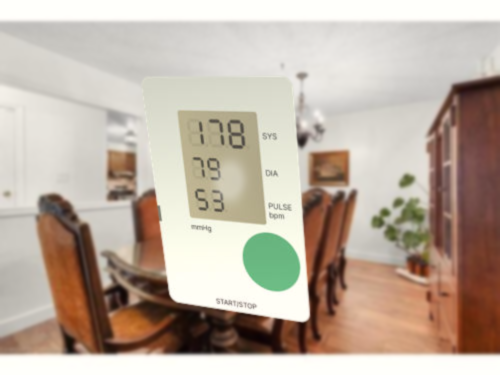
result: 53; bpm
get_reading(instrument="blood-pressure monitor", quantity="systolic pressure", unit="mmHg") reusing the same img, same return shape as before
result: 178; mmHg
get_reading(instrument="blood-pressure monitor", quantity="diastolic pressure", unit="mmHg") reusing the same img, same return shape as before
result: 79; mmHg
